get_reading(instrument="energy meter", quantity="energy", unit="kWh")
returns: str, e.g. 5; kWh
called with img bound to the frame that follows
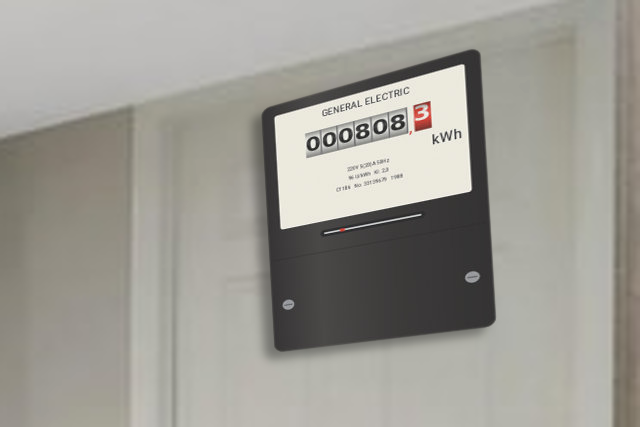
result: 808.3; kWh
